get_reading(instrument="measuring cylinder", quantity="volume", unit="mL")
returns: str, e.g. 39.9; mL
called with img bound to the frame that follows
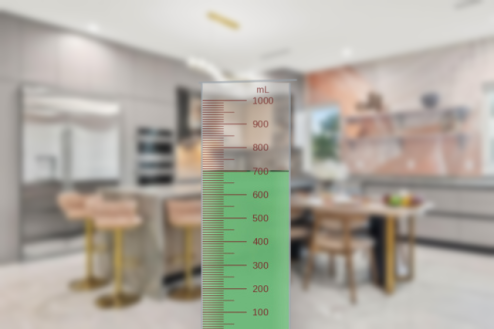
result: 700; mL
